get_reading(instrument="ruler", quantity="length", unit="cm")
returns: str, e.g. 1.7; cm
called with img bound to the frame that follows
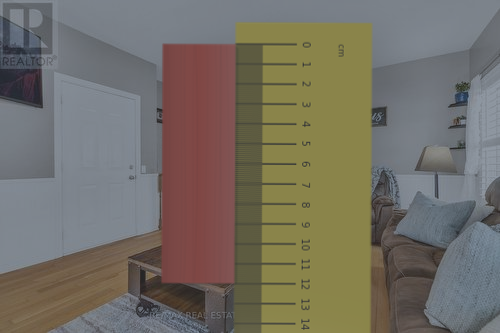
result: 12; cm
